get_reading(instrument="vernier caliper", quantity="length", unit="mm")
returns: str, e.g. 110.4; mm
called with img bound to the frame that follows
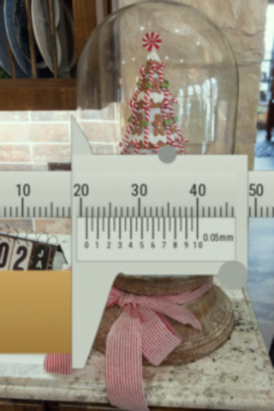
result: 21.0; mm
